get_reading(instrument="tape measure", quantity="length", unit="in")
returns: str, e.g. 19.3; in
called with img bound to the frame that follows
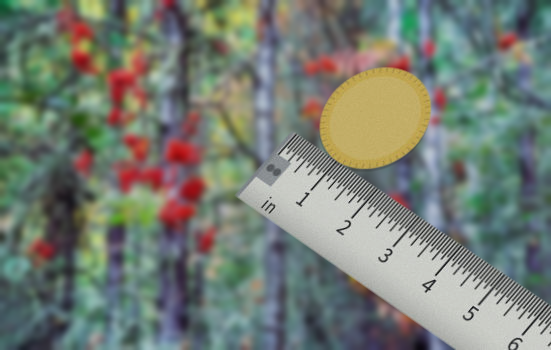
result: 2; in
